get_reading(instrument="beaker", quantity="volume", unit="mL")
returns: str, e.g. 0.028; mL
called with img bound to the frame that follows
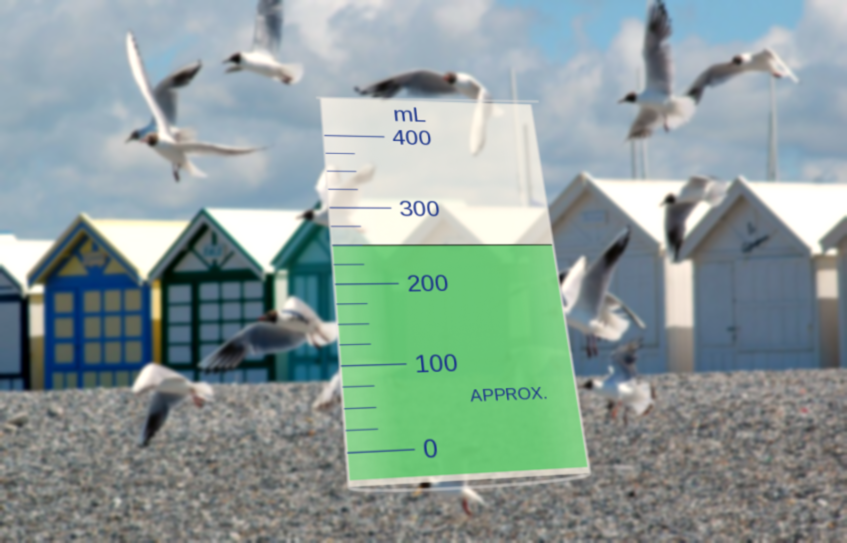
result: 250; mL
